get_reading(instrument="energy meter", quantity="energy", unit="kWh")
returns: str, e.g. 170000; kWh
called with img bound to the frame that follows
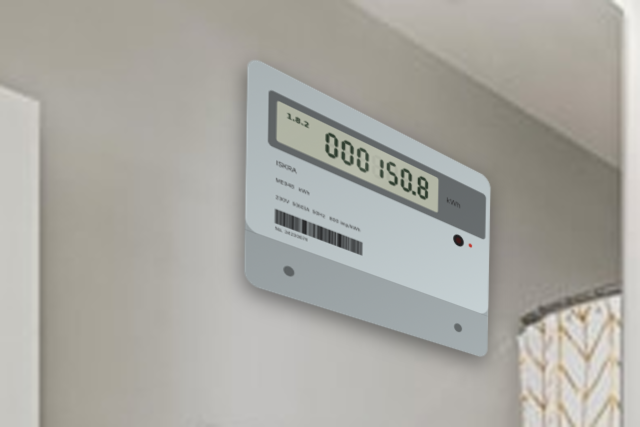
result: 150.8; kWh
